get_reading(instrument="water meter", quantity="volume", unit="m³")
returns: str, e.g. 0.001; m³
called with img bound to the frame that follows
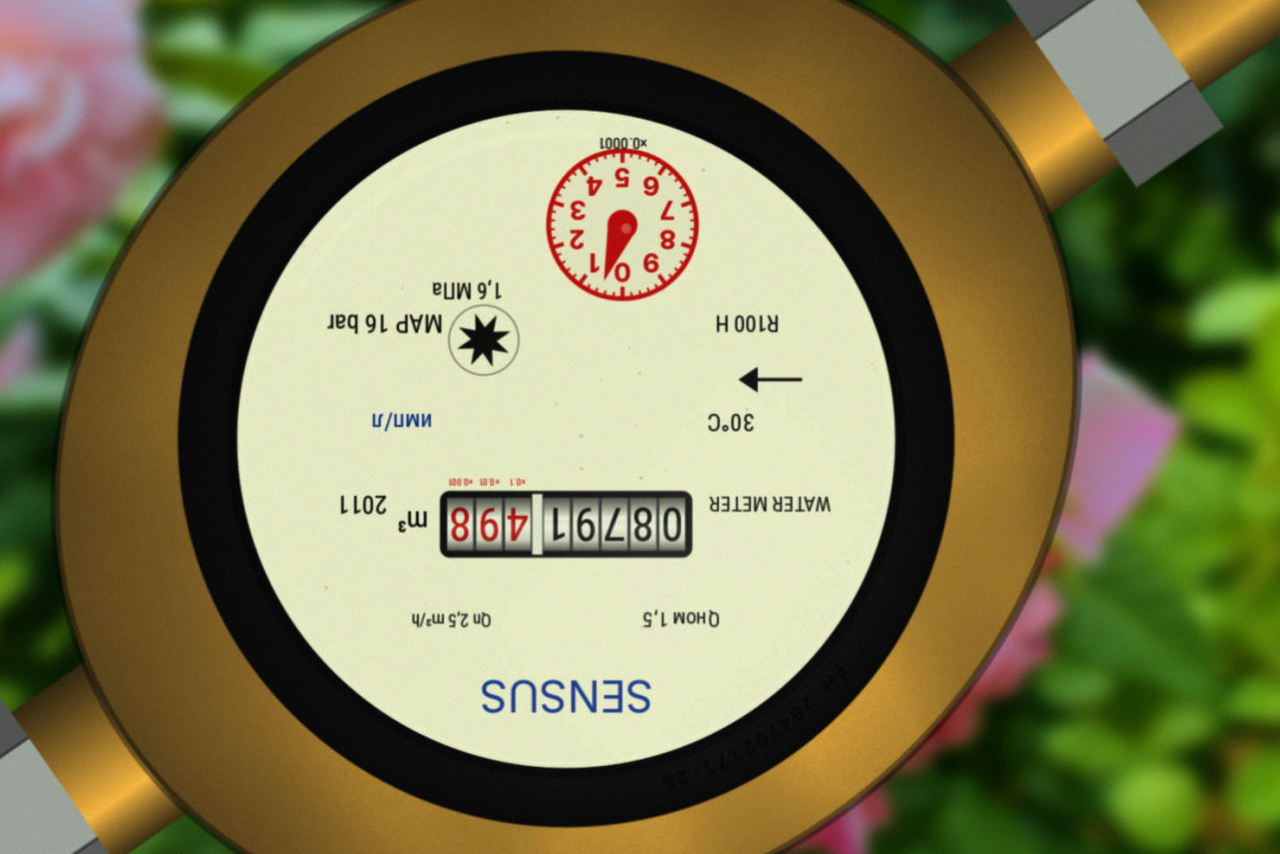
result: 8791.4980; m³
